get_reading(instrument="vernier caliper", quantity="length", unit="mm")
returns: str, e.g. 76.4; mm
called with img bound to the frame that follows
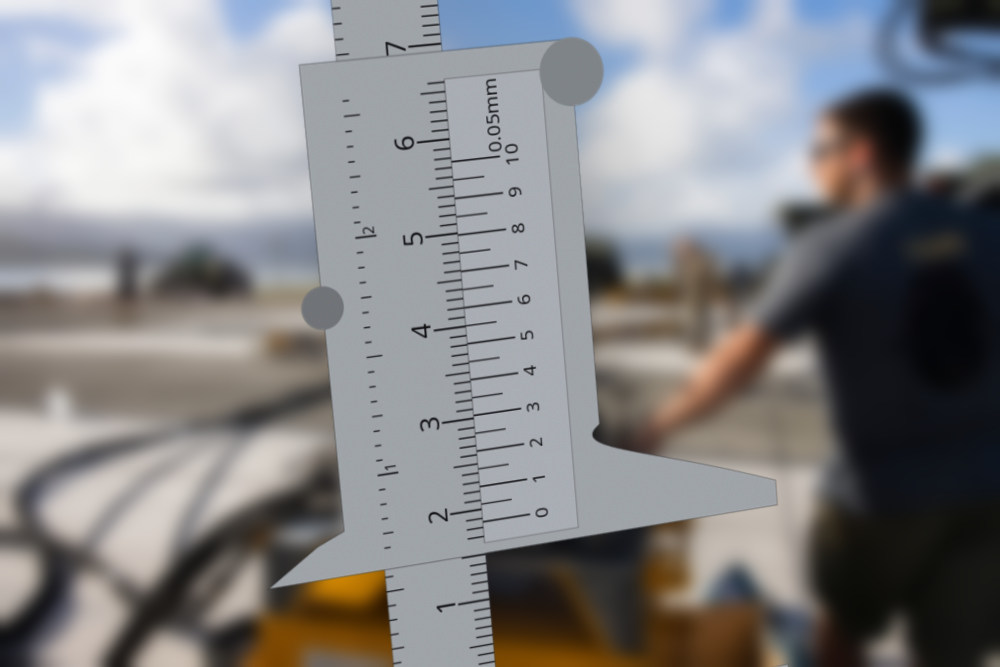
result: 18.6; mm
